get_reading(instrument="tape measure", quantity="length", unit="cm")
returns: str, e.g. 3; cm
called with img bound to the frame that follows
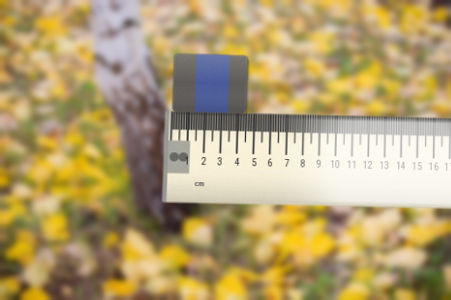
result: 4.5; cm
